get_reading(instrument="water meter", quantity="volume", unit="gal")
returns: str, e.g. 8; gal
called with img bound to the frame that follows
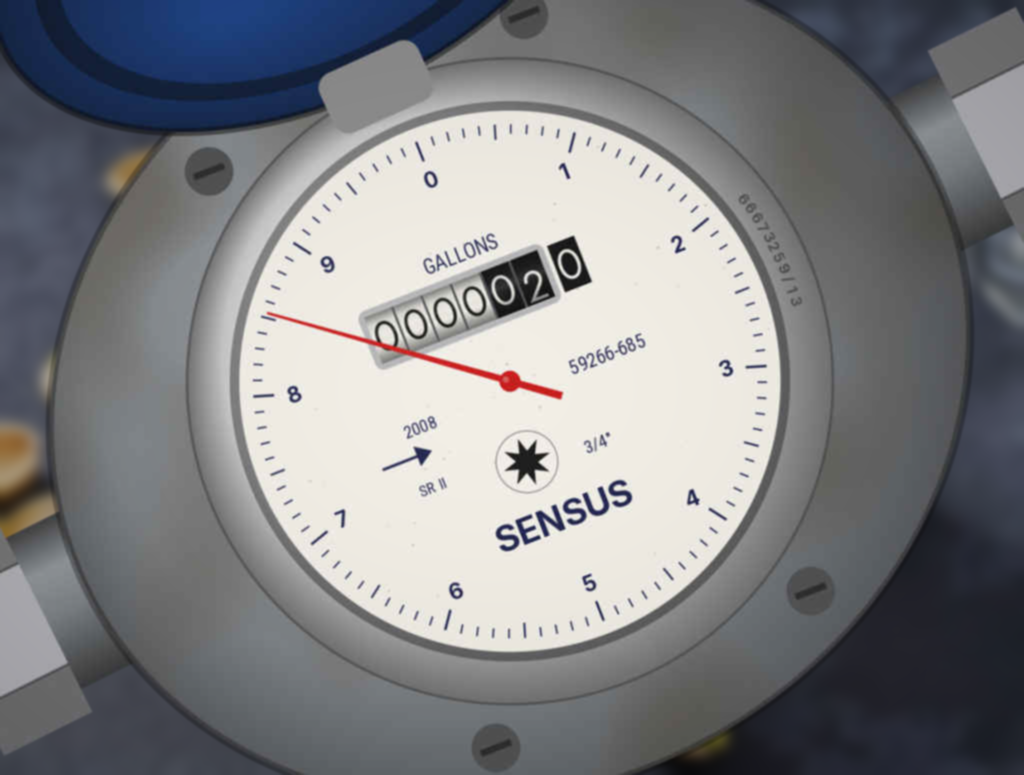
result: 18.5; gal
